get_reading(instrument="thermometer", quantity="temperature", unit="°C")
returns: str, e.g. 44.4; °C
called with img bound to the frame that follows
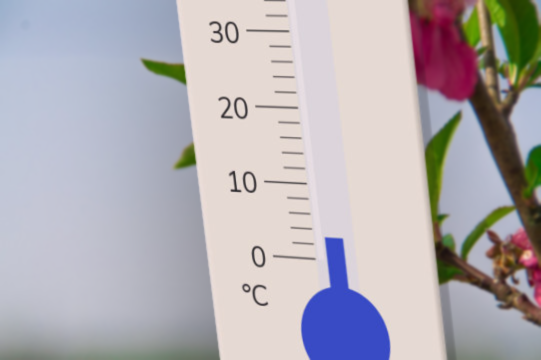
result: 3; °C
